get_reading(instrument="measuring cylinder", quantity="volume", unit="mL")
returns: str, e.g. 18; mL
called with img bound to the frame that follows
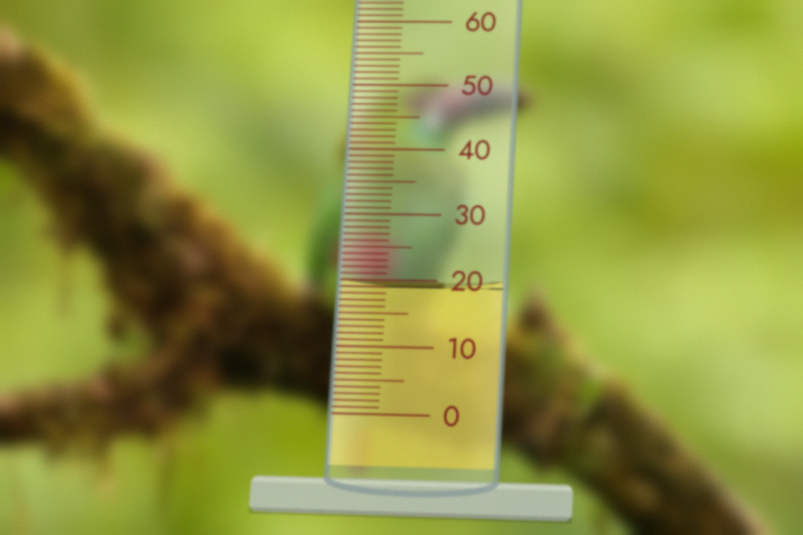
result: 19; mL
